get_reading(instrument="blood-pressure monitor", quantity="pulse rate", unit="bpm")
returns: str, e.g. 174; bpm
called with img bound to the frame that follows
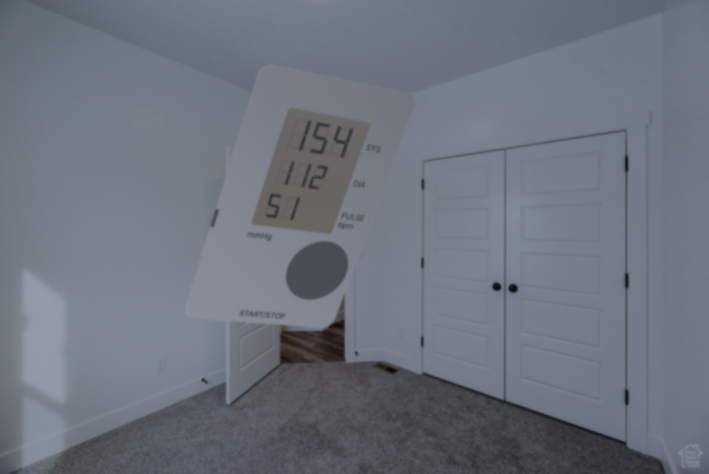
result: 51; bpm
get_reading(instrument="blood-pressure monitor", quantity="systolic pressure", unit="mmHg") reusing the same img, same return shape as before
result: 154; mmHg
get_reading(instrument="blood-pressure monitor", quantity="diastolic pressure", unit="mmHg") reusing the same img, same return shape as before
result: 112; mmHg
